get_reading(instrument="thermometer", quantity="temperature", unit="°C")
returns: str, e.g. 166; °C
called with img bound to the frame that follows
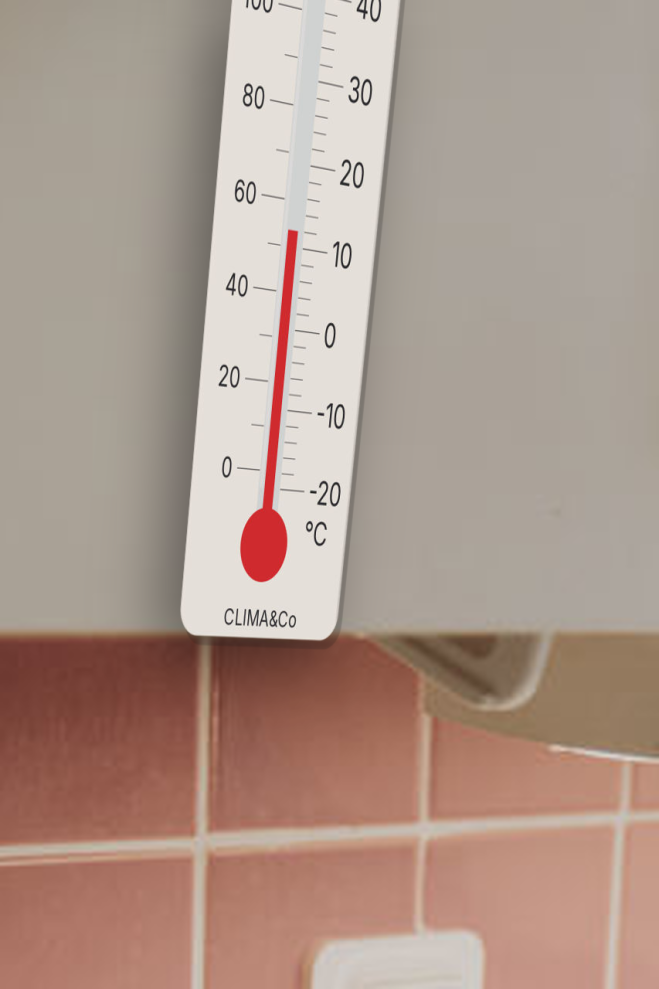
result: 12; °C
